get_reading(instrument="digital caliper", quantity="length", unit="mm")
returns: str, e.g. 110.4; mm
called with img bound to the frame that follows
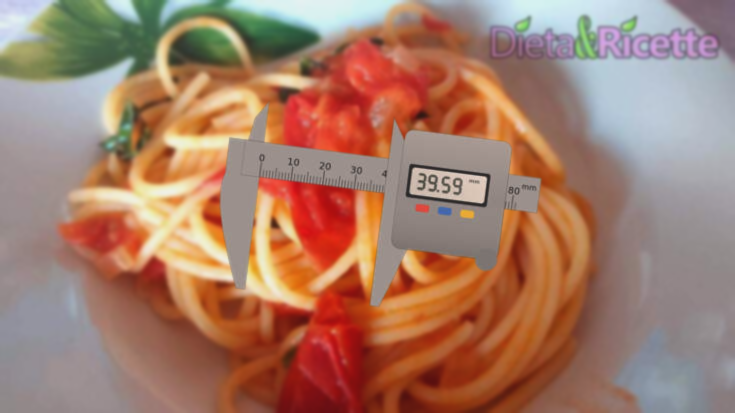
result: 39.59; mm
